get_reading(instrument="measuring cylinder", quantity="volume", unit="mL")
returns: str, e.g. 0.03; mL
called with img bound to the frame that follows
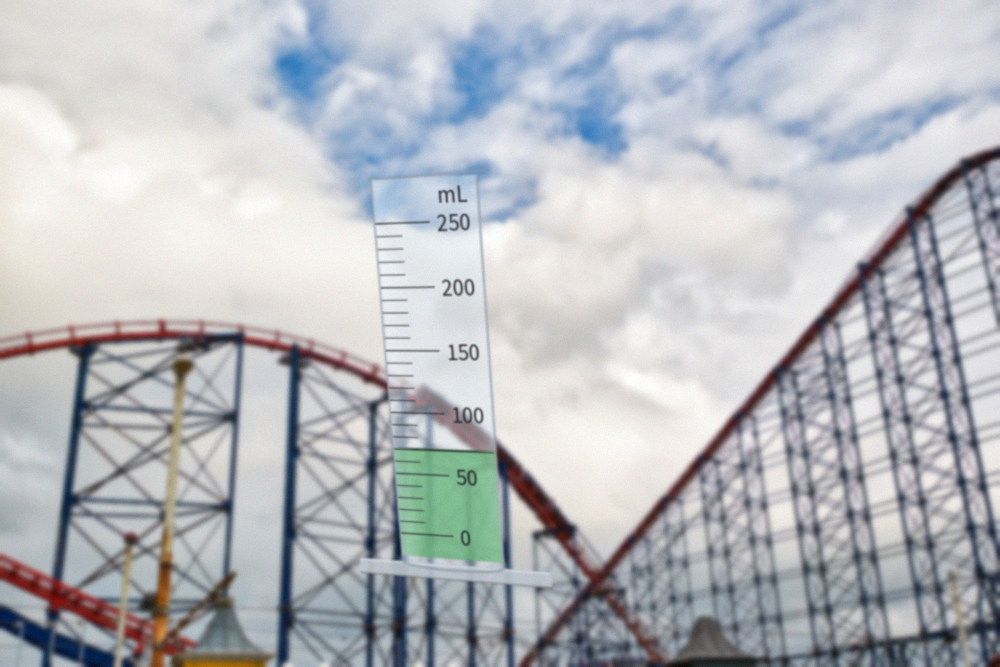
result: 70; mL
